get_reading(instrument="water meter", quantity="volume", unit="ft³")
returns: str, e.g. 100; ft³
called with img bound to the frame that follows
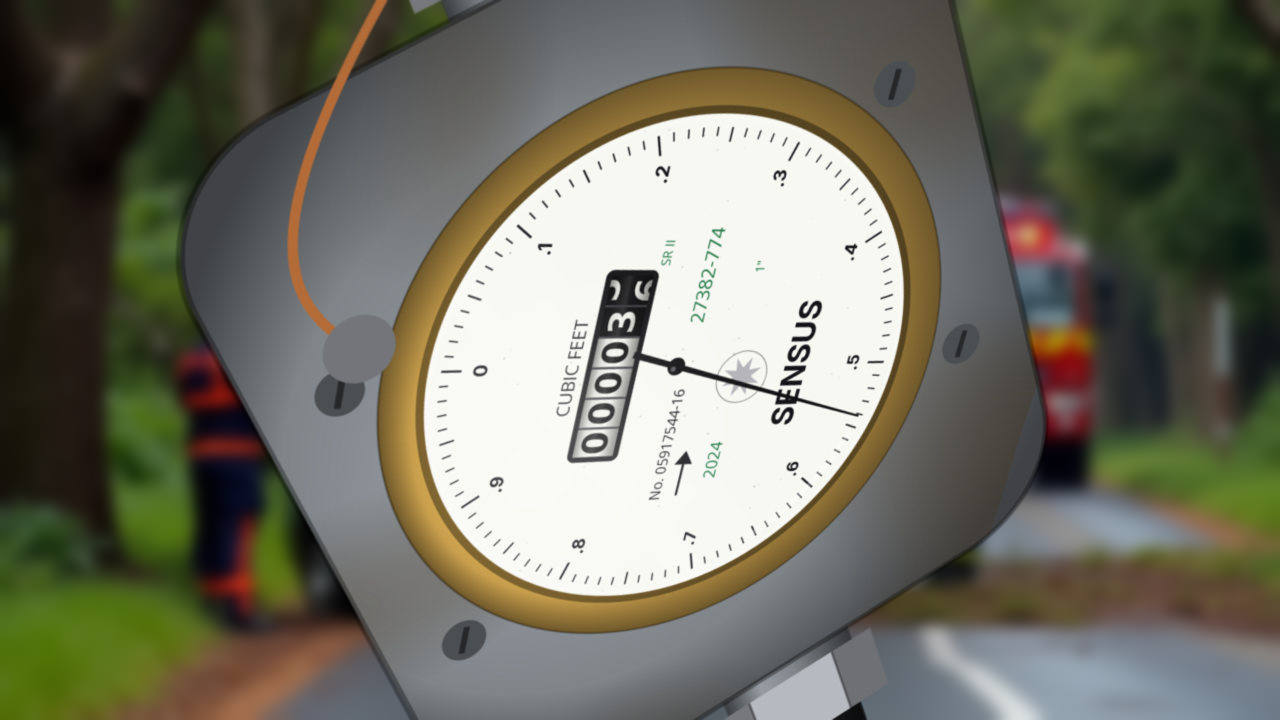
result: 35.54; ft³
